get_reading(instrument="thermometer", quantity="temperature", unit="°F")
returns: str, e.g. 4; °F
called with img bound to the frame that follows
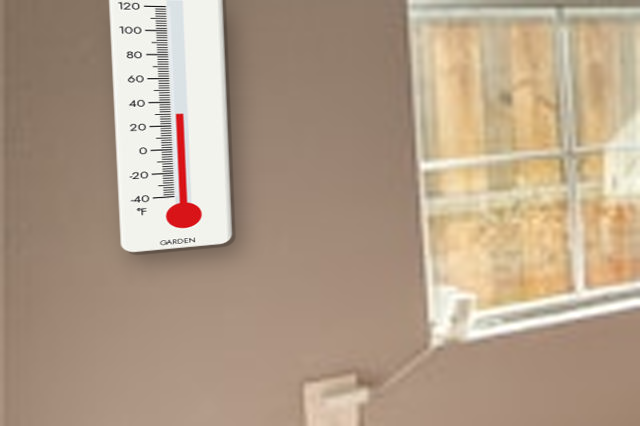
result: 30; °F
